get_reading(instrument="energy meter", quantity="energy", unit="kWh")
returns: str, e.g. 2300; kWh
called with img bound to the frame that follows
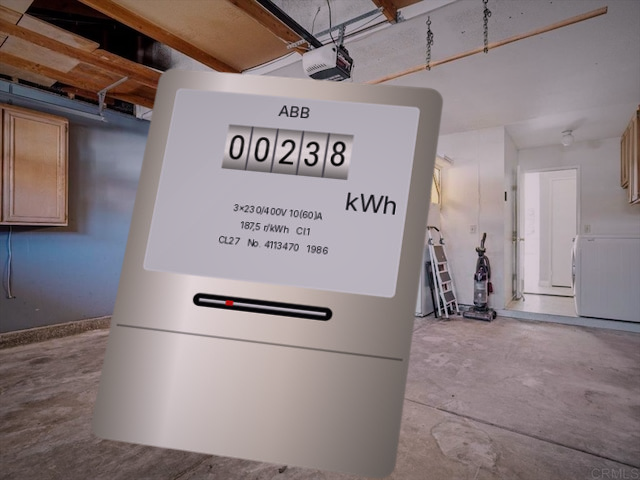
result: 238; kWh
